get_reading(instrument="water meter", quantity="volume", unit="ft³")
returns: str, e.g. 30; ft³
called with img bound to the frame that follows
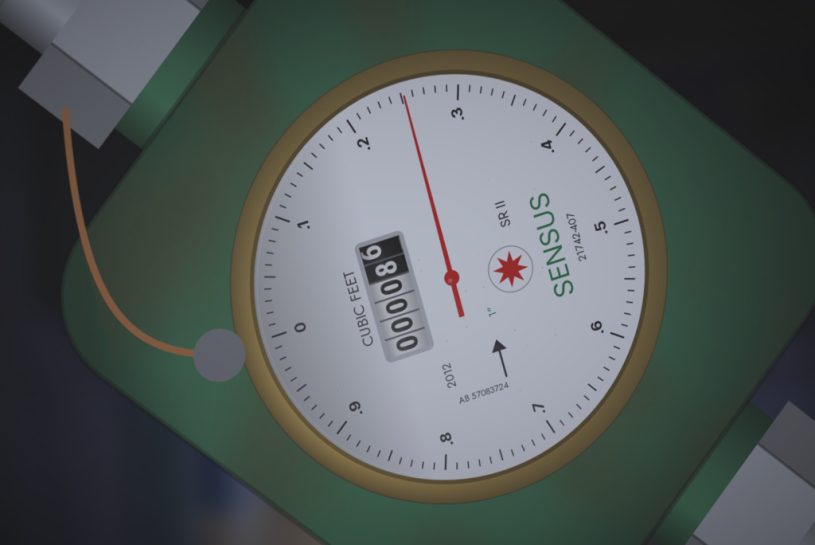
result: 86.25; ft³
